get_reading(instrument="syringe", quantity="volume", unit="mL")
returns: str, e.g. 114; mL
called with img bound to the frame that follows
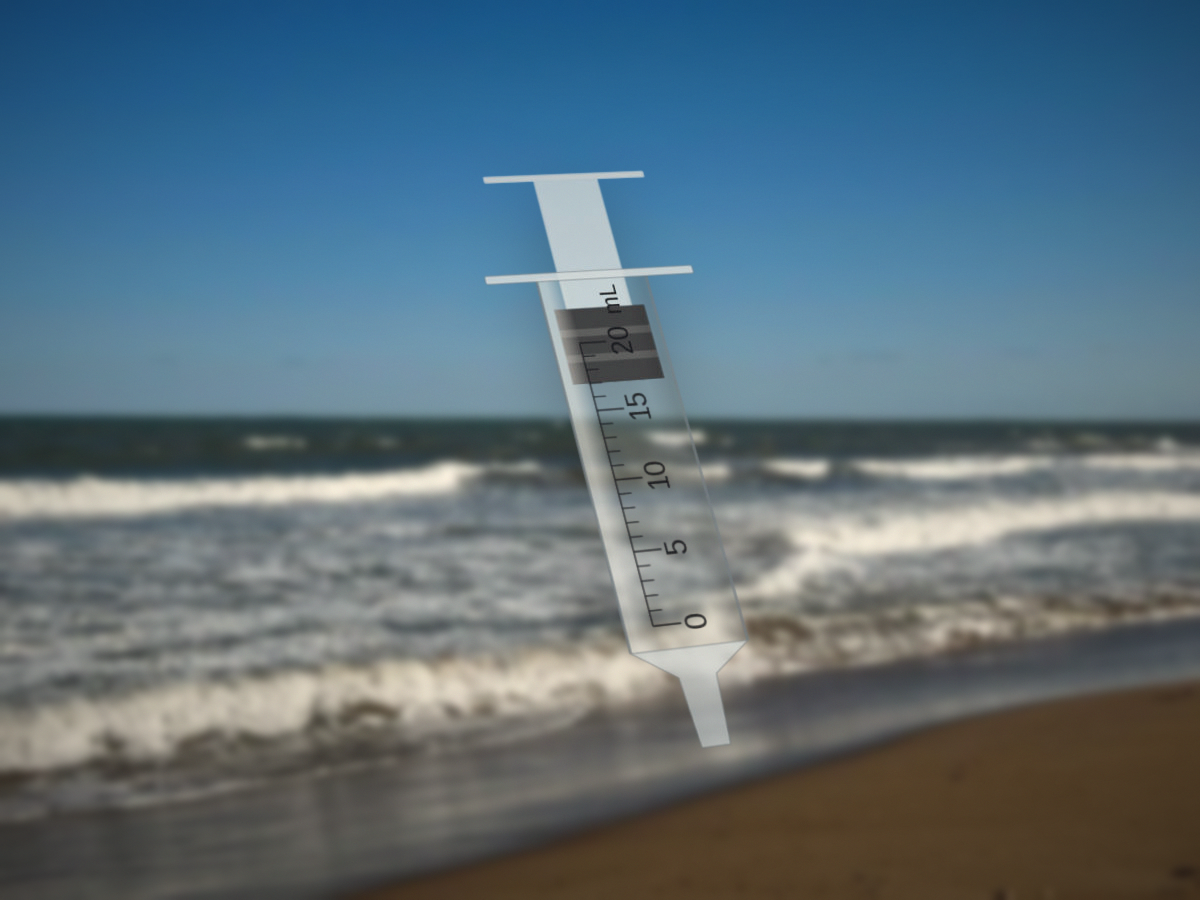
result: 17; mL
